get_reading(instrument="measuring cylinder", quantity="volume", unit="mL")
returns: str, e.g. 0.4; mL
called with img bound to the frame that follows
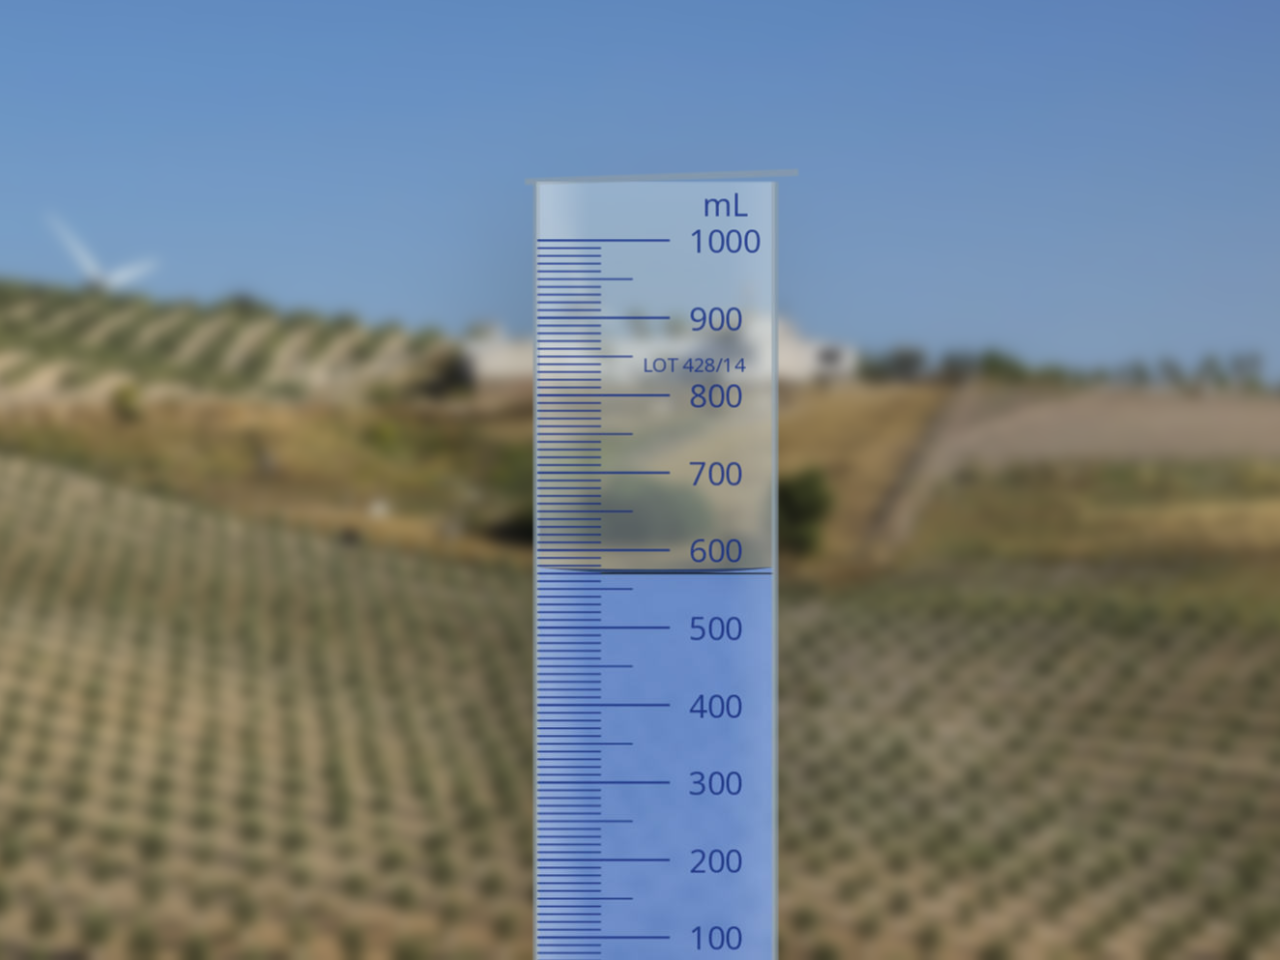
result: 570; mL
